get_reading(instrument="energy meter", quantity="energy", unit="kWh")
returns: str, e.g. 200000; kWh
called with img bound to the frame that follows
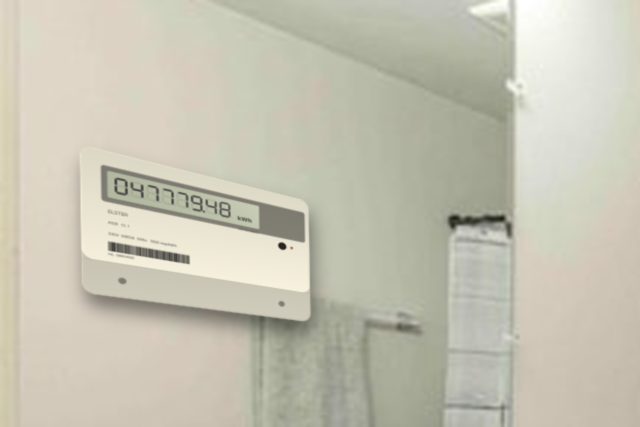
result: 47779.48; kWh
